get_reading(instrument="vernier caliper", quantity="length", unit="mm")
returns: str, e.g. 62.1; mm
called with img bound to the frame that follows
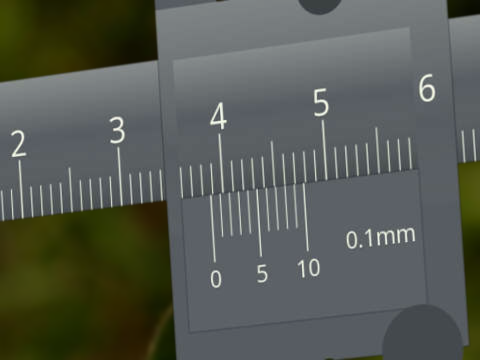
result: 38.8; mm
